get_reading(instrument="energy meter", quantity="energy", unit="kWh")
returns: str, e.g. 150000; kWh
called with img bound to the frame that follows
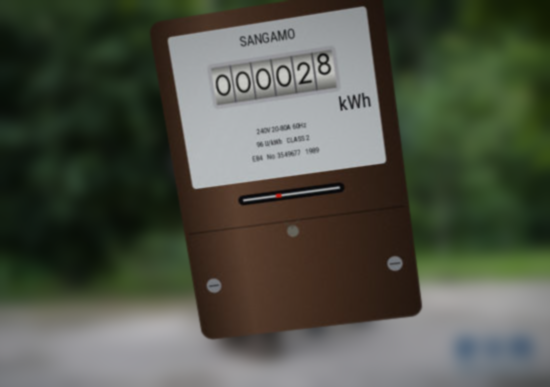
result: 28; kWh
